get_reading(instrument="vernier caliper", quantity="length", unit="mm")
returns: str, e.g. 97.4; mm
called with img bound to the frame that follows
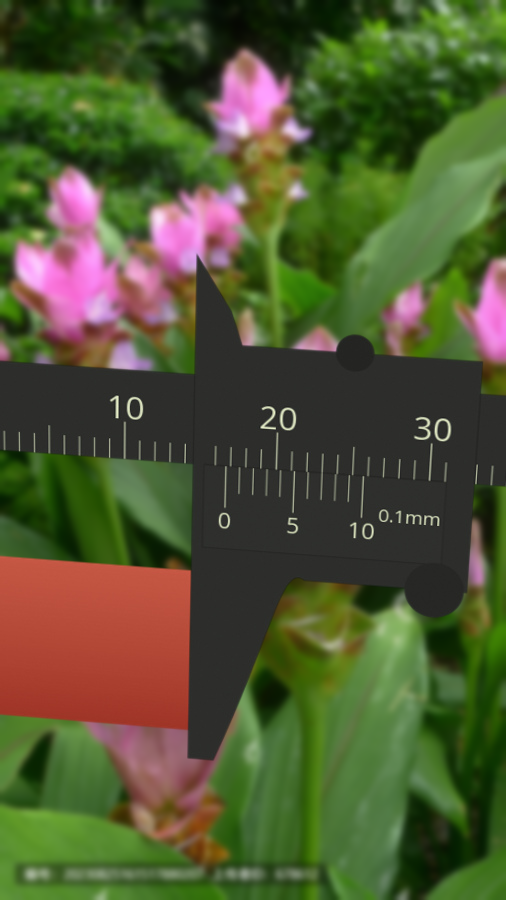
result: 16.7; mm
